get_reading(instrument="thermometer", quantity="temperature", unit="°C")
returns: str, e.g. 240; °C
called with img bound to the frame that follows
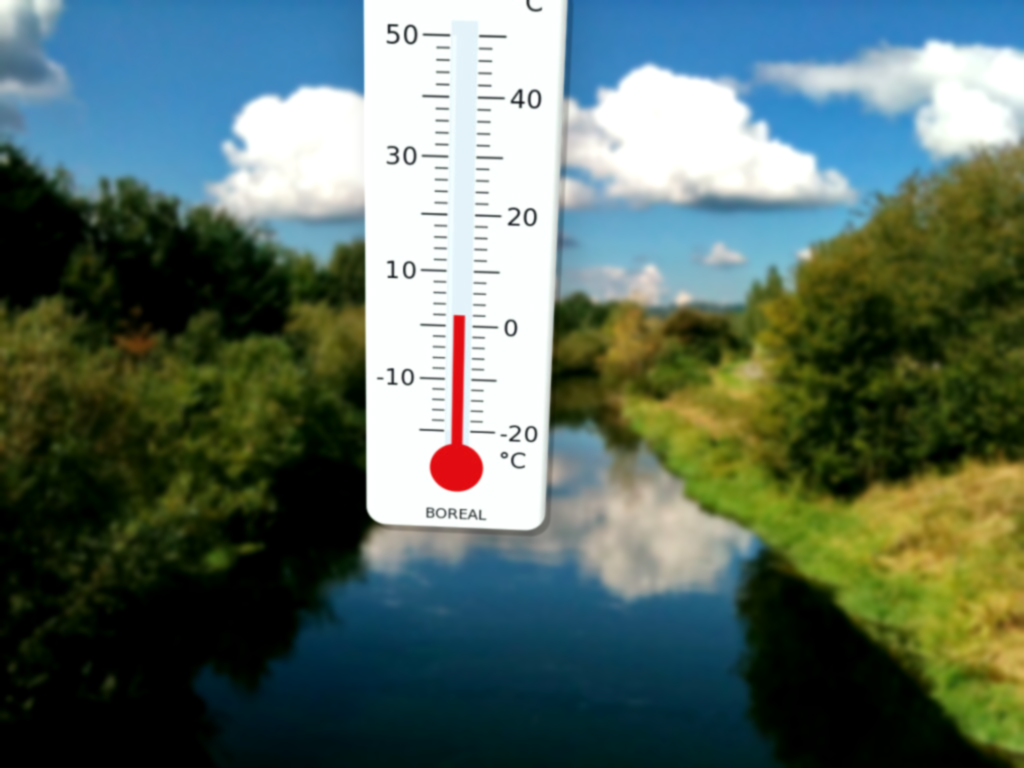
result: 2; °C
